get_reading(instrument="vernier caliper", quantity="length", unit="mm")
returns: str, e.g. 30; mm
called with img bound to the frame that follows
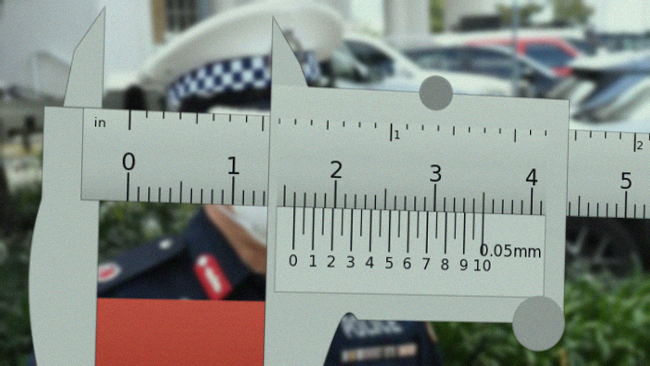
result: 16.0; mm
